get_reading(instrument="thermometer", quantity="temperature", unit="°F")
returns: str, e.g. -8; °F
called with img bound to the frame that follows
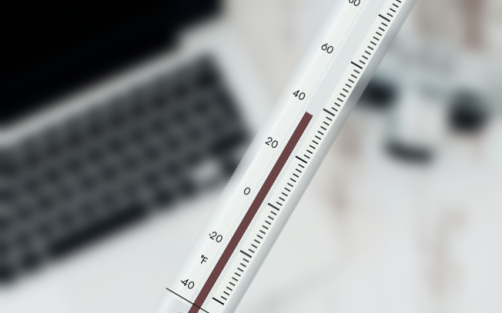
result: 36; °F
